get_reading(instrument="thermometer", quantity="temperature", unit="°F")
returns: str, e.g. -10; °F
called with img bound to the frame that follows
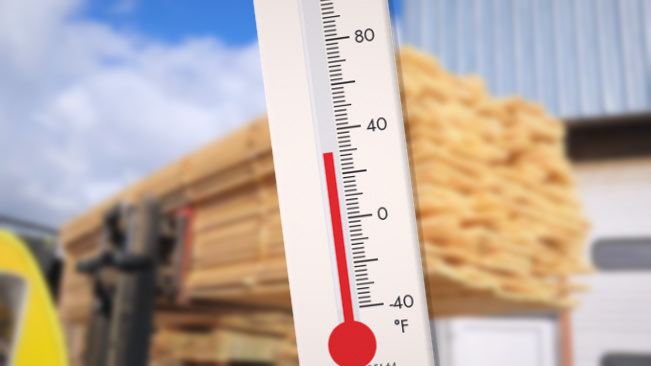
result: 30; °F
